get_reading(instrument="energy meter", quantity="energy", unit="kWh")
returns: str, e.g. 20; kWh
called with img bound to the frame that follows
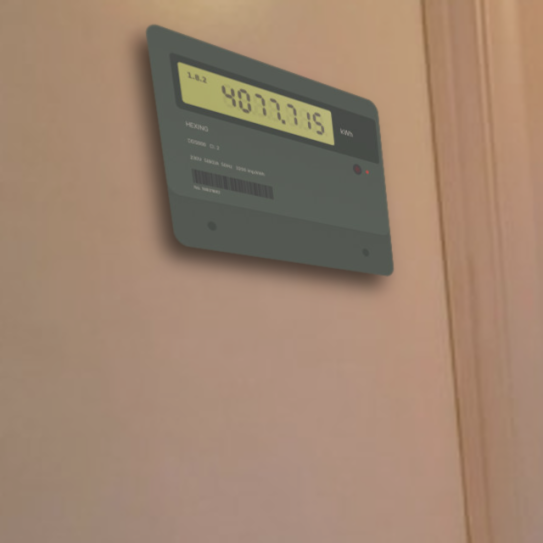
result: 4077.715; kWh
